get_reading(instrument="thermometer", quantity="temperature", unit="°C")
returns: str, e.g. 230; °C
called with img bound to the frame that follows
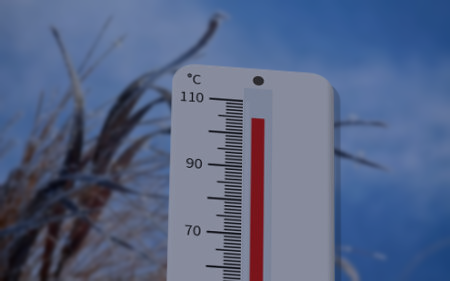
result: 105; °C
